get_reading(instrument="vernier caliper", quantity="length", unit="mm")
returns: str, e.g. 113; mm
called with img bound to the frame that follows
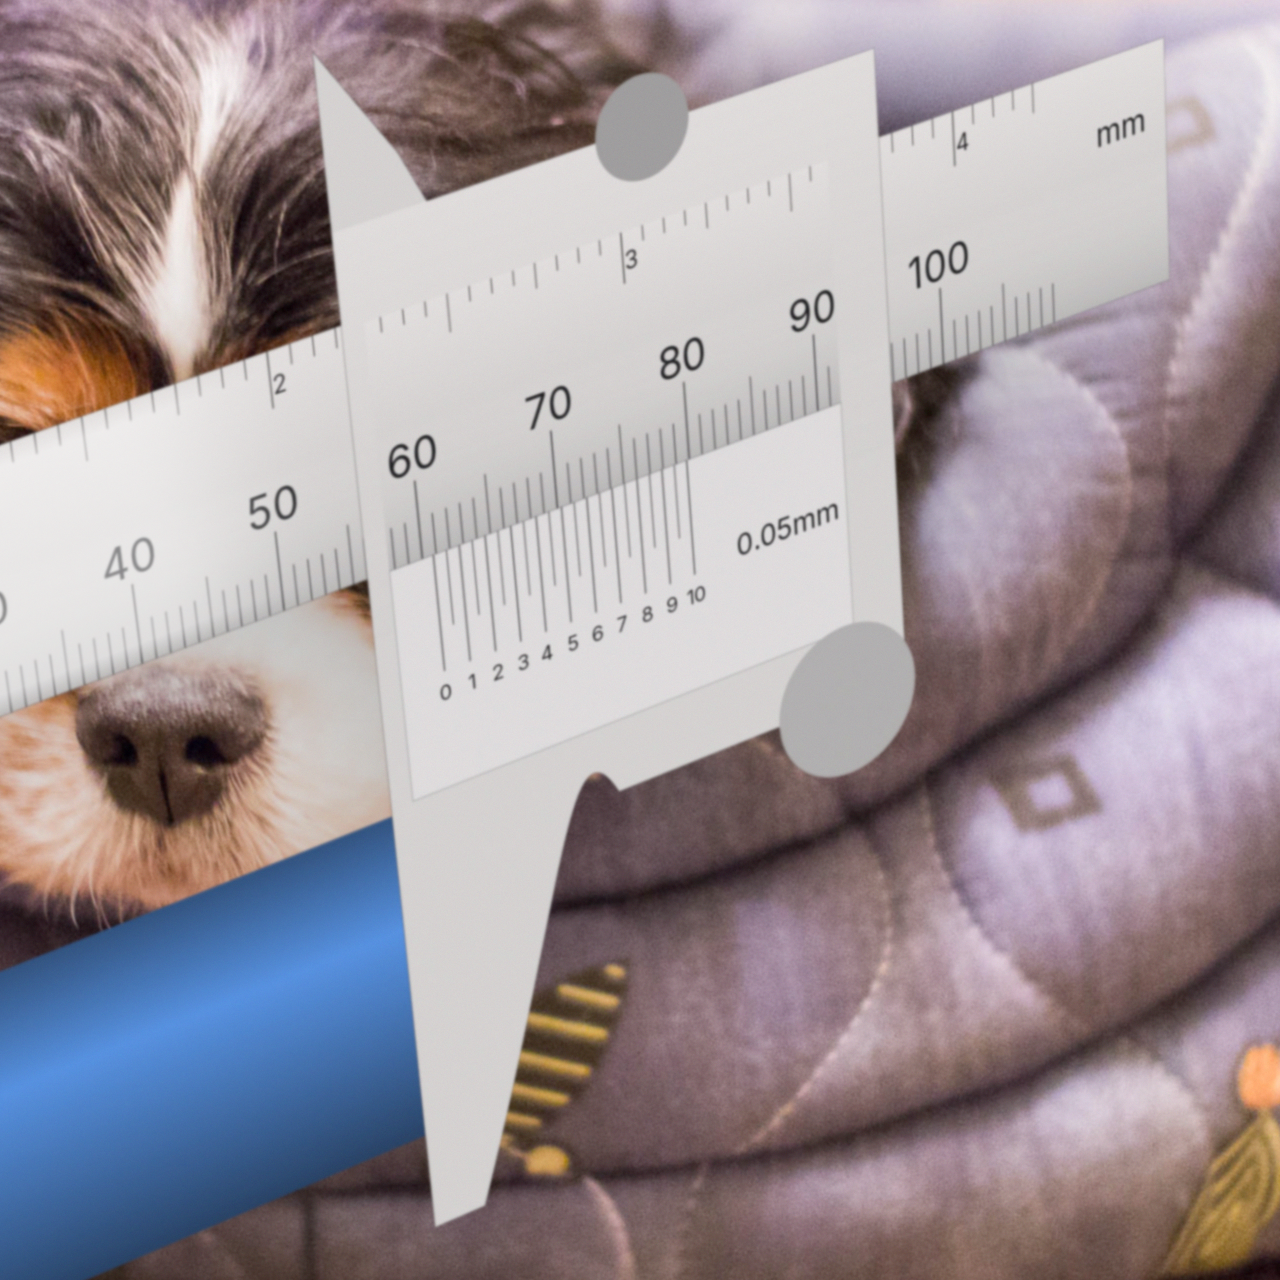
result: 60.8; mm
